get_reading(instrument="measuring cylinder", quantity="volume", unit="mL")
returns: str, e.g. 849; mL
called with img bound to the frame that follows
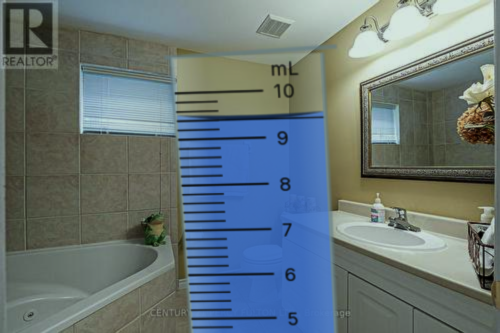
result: 9.4; mL
